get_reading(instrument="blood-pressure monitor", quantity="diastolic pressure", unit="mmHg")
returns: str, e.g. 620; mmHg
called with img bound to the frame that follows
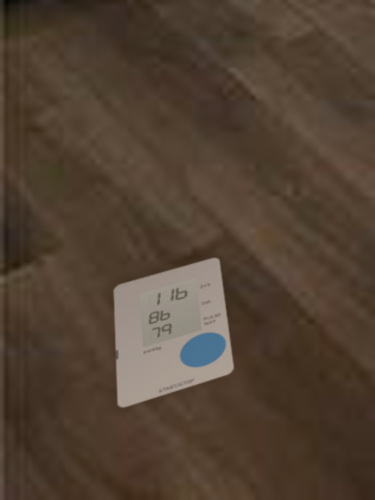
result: 86; mmHg
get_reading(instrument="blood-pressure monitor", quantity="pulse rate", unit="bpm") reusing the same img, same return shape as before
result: 79; bpm
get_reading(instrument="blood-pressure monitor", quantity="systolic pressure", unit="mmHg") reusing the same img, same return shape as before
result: 116; mmHg
